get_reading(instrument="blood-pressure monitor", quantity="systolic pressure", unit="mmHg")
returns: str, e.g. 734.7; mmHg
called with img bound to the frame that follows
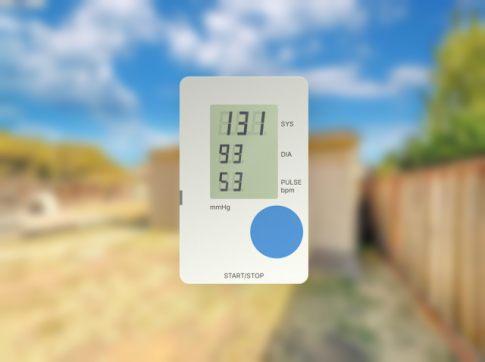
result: 131; mmHg
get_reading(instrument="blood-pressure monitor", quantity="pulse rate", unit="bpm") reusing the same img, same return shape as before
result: 53; bpm
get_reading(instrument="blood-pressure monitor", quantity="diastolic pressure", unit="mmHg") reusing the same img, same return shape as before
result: 93; mmHg
